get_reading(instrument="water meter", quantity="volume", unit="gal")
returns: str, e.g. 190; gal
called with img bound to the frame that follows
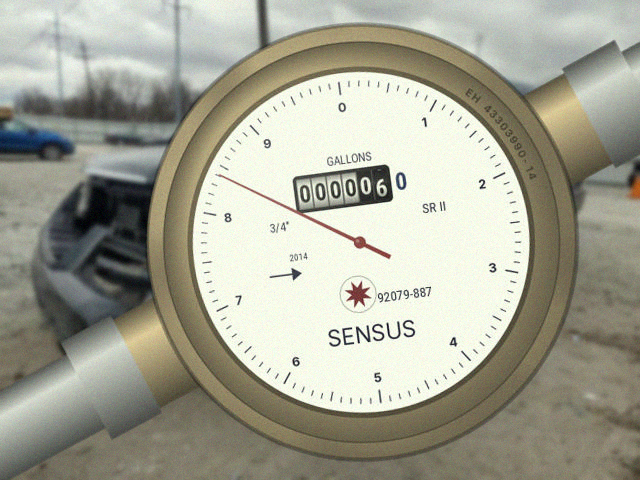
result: 58.4; gal
